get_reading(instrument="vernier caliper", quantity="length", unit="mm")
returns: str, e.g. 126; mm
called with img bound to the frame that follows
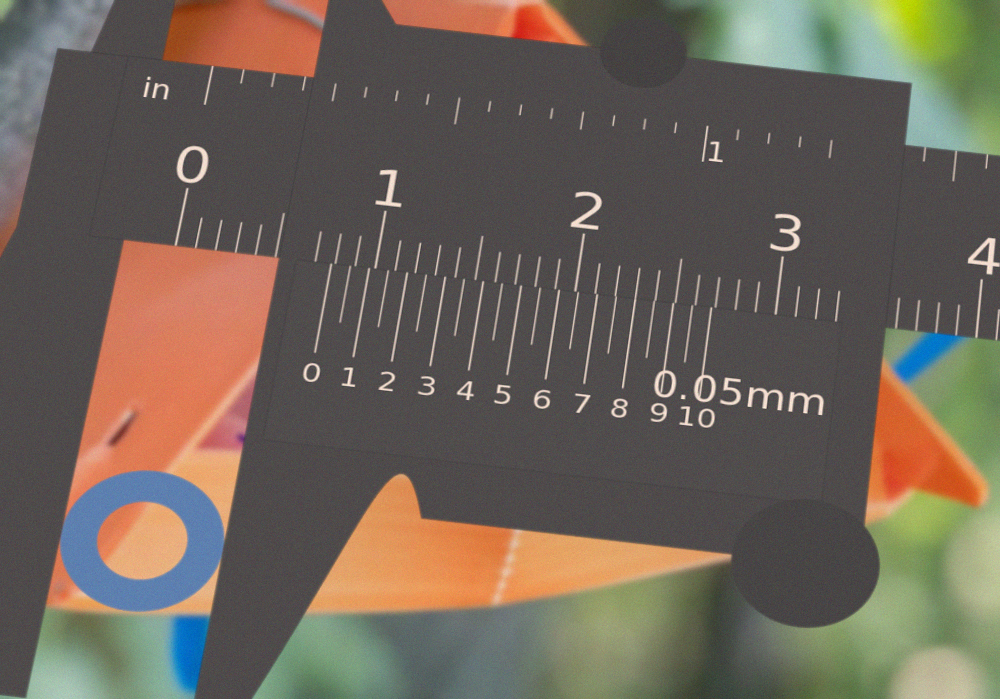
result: 7.8; mm
